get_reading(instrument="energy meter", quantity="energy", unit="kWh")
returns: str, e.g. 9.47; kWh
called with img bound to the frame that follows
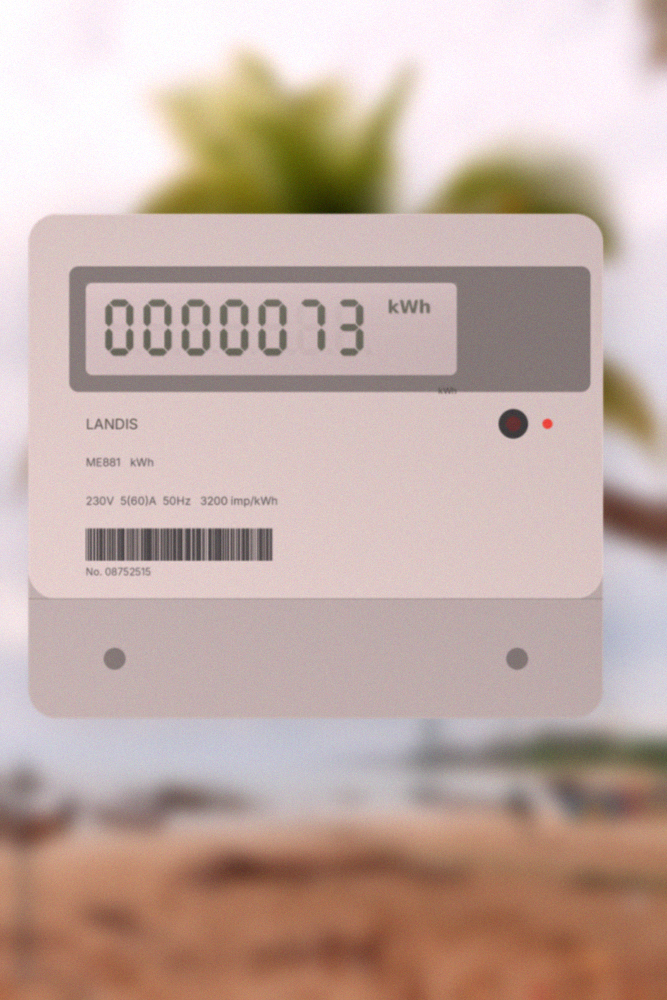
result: 73; kWh
